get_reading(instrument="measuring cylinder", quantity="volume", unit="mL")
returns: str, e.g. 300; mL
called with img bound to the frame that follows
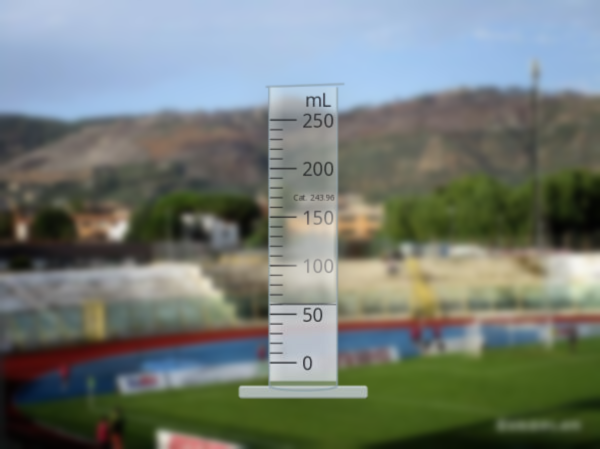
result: 60; mL
